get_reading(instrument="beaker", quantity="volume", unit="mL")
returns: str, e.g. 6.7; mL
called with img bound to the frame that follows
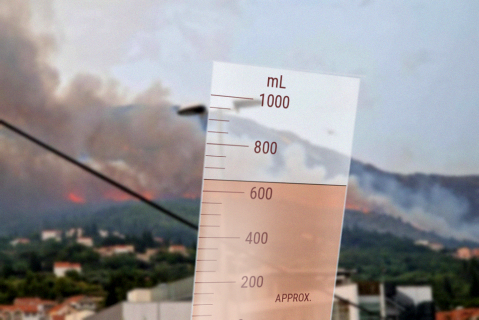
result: 650; mL
